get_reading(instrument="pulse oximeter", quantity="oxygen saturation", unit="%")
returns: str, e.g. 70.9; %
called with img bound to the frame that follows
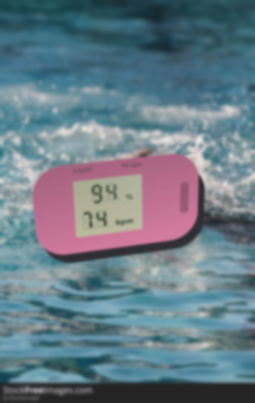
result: 94; %
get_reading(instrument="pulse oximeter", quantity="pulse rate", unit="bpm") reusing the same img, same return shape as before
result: 74; bpm
